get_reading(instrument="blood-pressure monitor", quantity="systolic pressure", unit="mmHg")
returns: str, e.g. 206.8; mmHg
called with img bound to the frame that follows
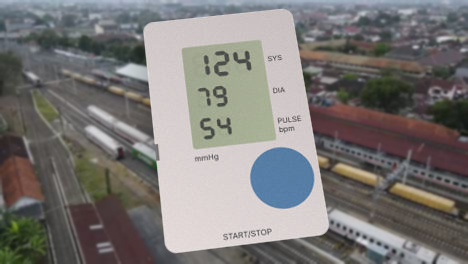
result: 124; mmHg
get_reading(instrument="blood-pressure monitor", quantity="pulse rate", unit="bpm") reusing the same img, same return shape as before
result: 54; bpm
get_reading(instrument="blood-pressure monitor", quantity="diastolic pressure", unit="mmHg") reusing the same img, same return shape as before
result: 79; mmHg
